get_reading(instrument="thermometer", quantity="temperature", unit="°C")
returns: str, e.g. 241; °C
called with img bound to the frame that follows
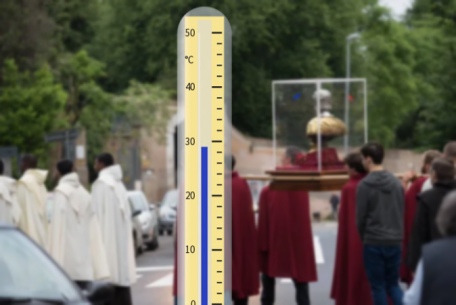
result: 29; °C
